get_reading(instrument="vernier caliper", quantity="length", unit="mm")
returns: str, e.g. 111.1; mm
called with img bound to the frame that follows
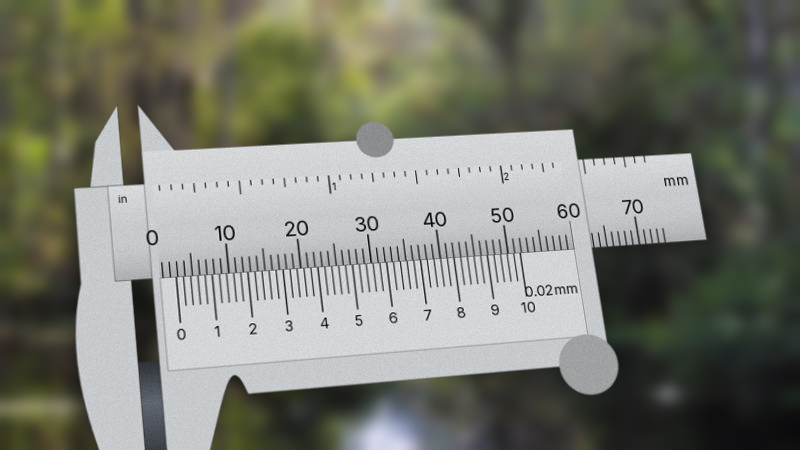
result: 2.8; mm
